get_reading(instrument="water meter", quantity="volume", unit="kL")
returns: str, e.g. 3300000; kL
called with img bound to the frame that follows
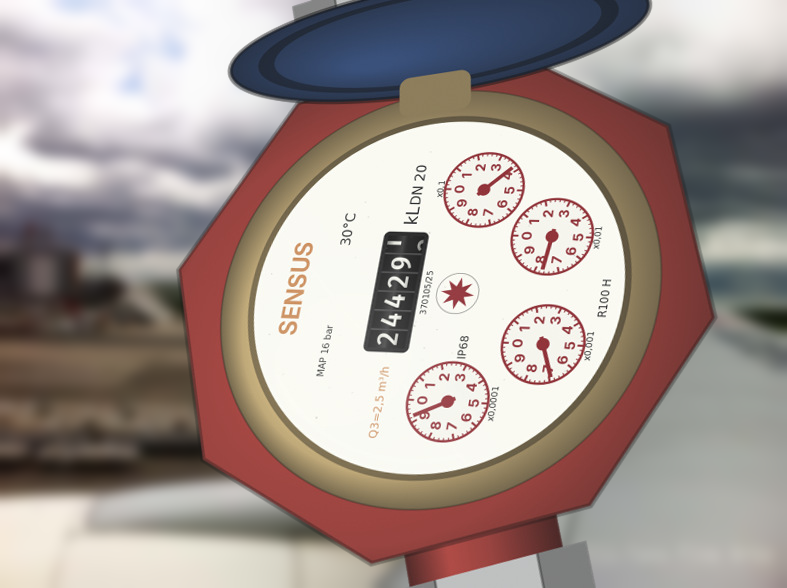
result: 244291.3769; kL
